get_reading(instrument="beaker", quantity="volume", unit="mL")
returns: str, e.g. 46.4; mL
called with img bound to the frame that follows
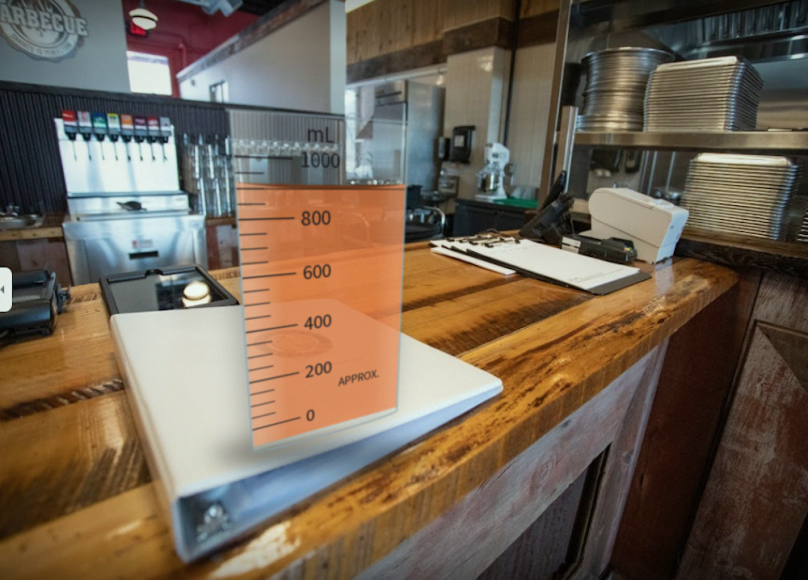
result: 900; mL
